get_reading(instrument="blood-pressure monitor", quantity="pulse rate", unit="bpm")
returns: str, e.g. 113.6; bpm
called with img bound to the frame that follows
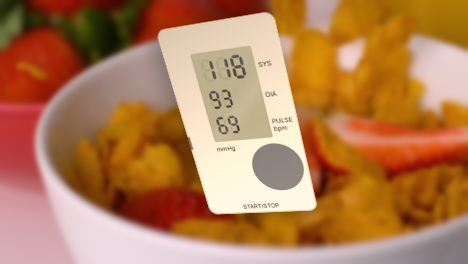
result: 69; bpm
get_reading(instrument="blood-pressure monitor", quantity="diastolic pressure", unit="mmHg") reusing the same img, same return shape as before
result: 93; mmHg
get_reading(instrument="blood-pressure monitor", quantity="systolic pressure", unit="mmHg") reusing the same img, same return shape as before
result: 118; mmHg
